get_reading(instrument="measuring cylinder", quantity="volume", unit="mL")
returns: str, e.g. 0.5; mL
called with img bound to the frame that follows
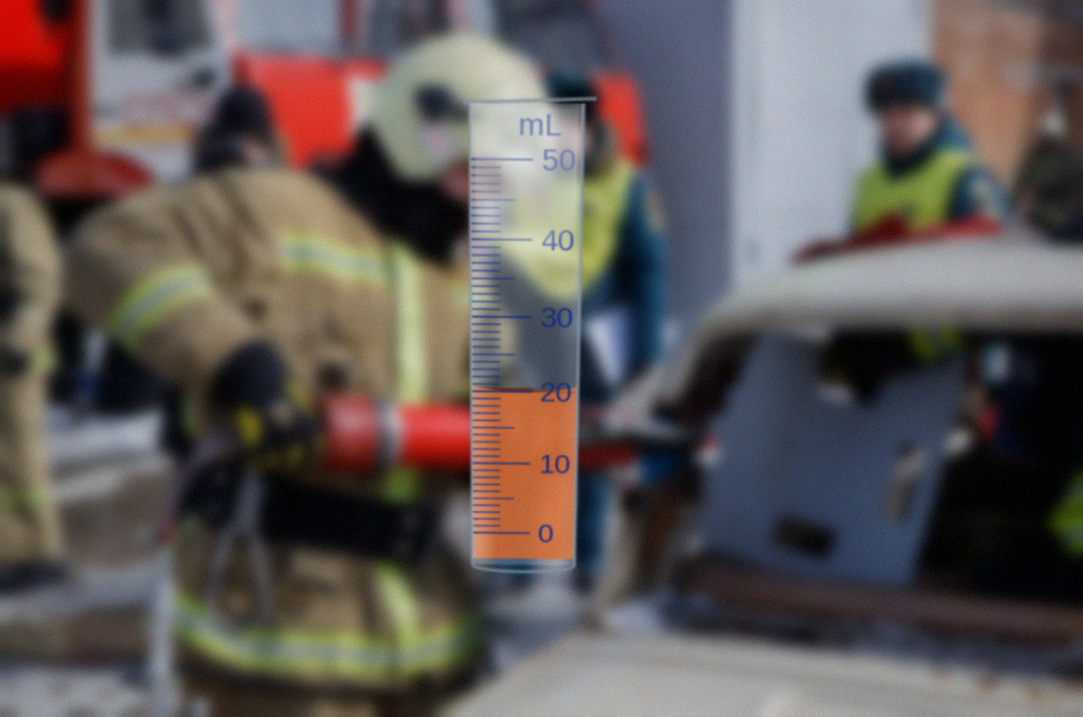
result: 20; mL
